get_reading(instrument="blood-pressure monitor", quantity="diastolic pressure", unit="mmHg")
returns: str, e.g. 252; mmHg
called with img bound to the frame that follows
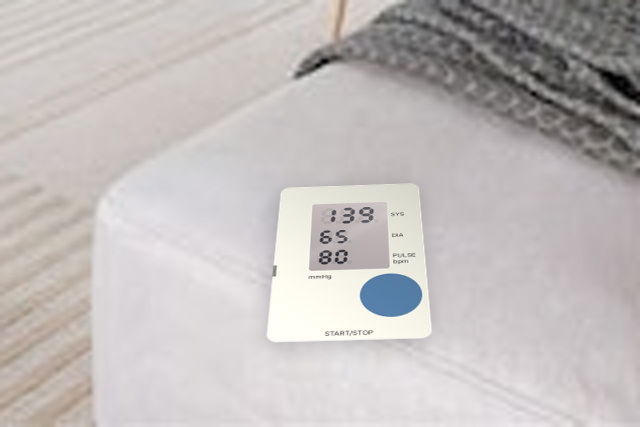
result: 65; mmHg
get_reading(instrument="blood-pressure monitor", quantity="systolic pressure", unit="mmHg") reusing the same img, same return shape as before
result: 139; mmHg
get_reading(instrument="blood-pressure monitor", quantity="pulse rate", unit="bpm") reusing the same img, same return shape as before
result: 80; bpm
